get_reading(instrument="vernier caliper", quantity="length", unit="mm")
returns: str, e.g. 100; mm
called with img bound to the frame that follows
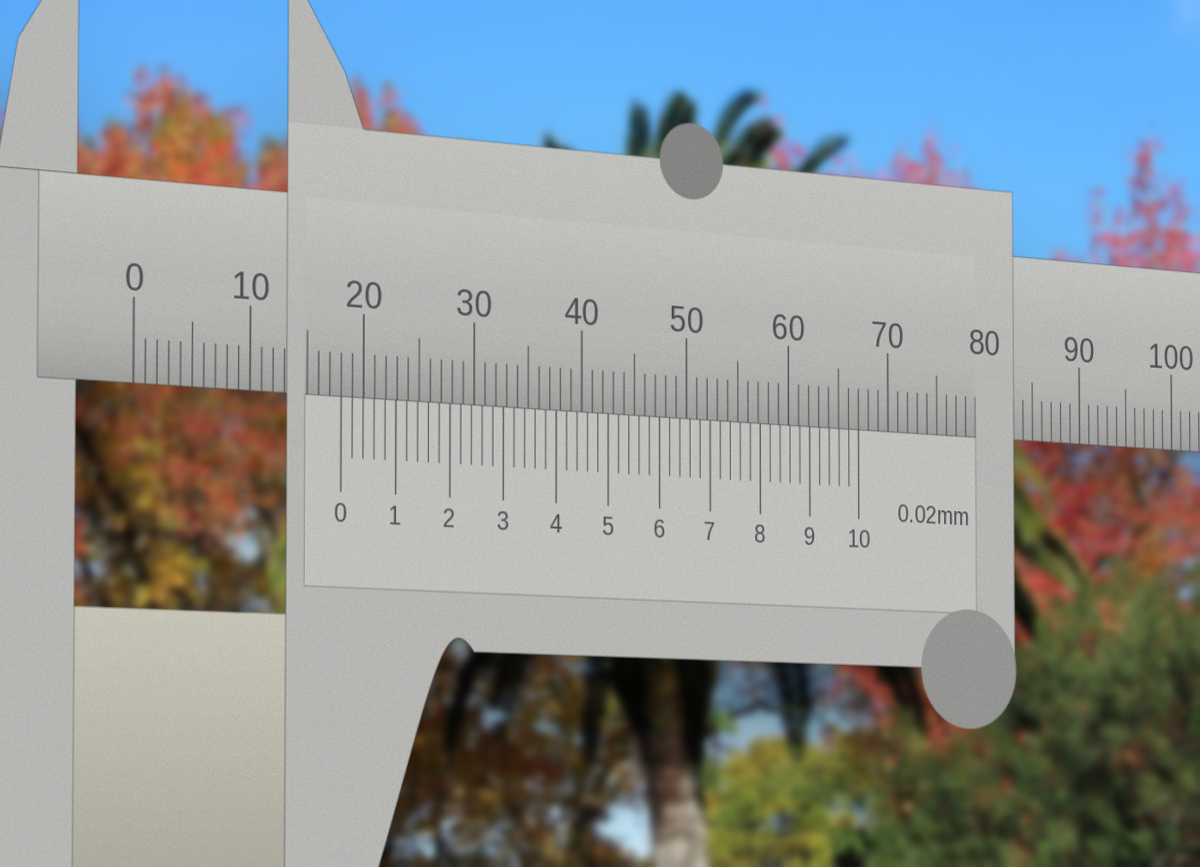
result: 18.0; mm
